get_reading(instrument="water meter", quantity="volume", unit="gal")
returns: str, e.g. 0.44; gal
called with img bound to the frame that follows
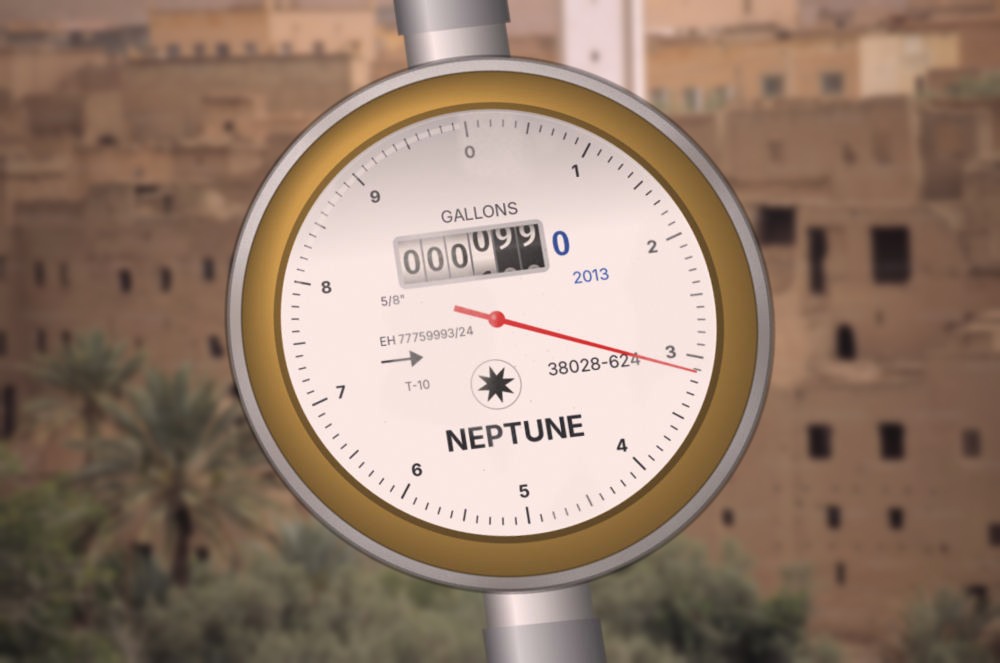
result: 993.1; gal
